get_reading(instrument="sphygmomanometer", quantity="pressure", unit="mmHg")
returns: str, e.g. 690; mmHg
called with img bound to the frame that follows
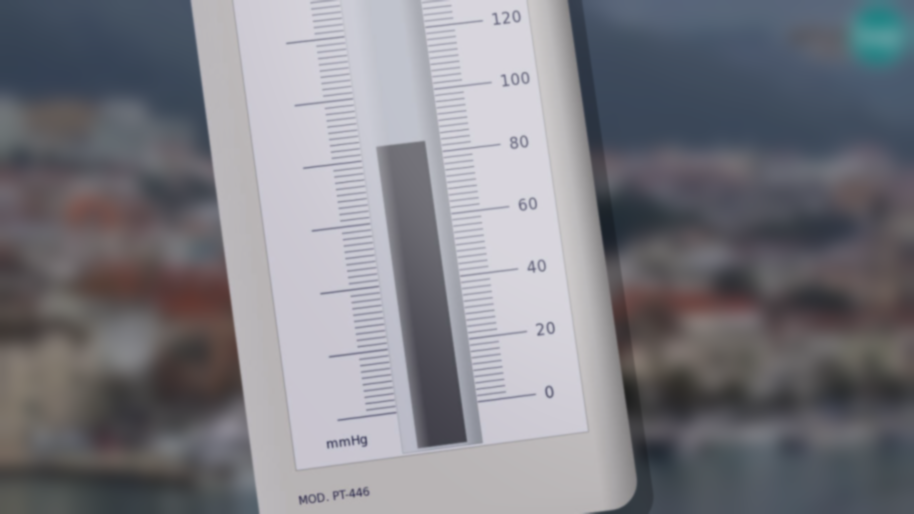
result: 84; mmHg
